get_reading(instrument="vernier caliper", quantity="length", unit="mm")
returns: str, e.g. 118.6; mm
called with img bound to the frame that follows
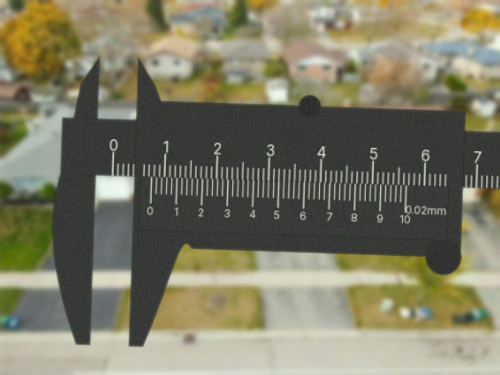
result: 7.5; mm
